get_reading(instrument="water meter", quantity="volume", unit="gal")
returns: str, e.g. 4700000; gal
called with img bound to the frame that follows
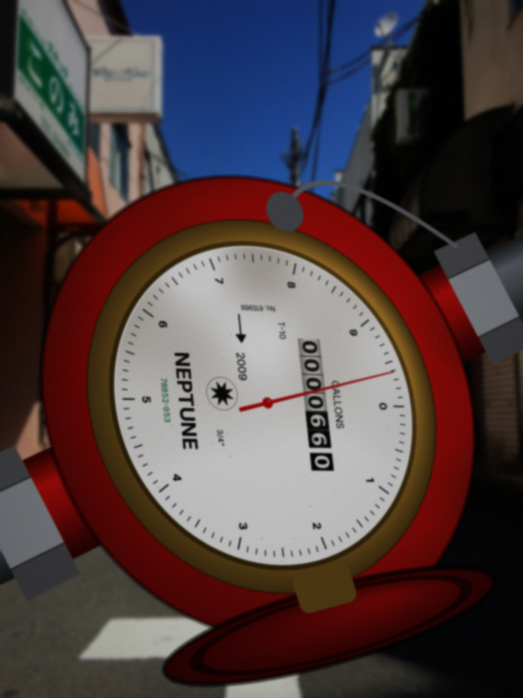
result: 659.6; gal
